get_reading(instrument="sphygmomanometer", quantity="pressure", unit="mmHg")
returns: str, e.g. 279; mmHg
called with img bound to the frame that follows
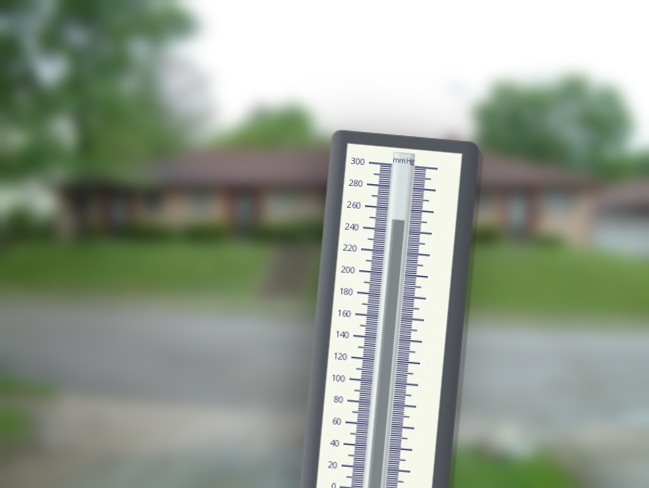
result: 250; mmHg
